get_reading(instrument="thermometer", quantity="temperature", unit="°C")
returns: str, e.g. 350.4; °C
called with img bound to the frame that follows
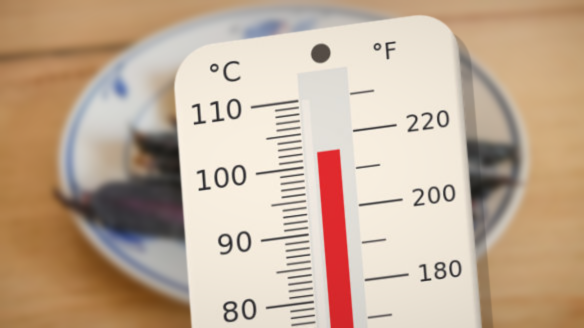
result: 102; °C
